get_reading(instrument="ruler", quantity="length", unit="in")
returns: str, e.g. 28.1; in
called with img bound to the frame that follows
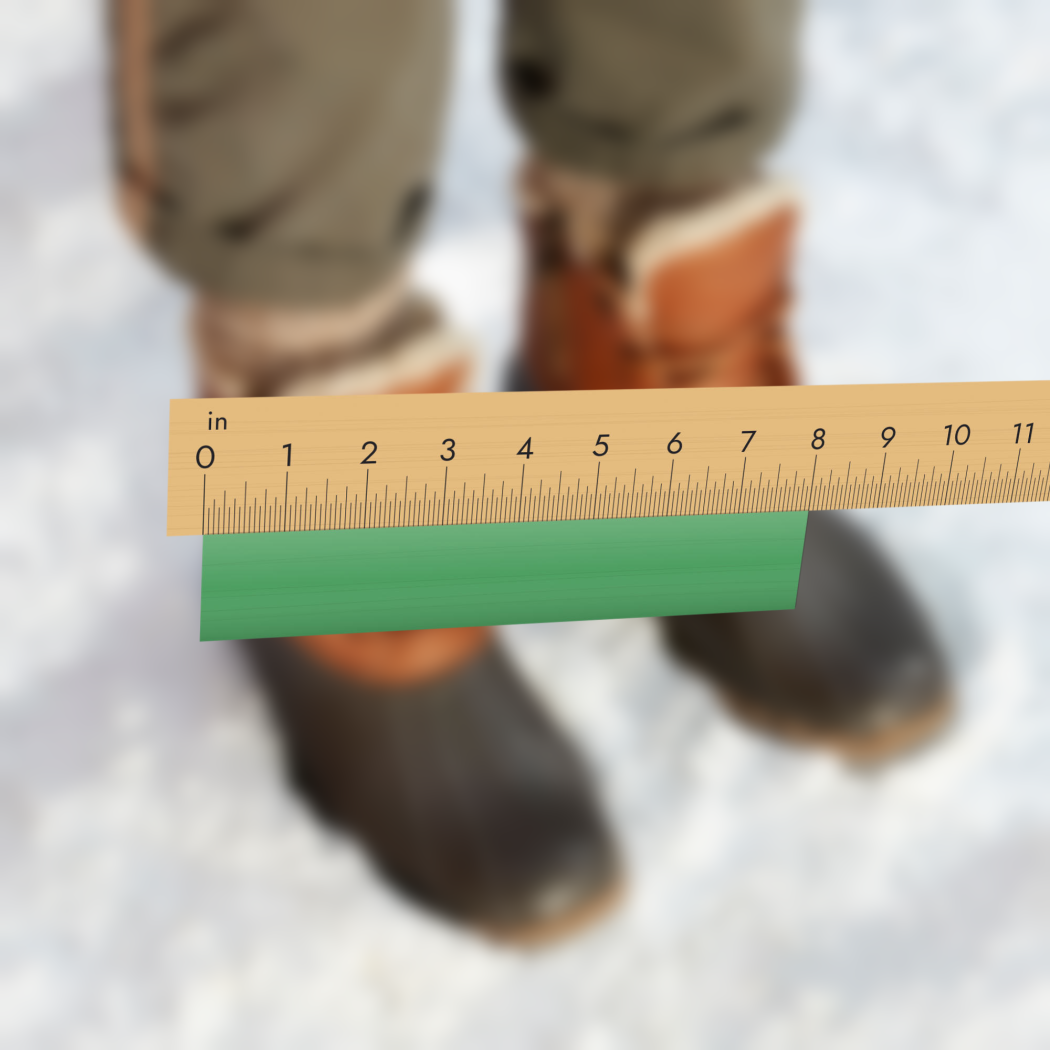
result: 8; in
